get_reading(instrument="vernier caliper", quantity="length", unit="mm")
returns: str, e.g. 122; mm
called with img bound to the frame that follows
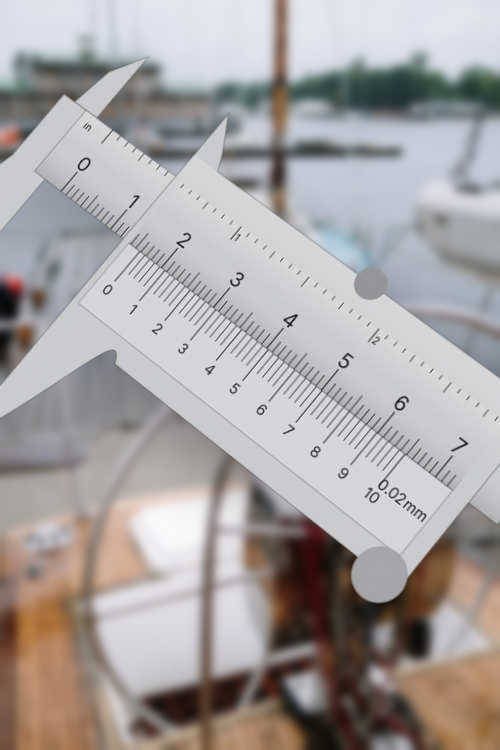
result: 15.8; mm
